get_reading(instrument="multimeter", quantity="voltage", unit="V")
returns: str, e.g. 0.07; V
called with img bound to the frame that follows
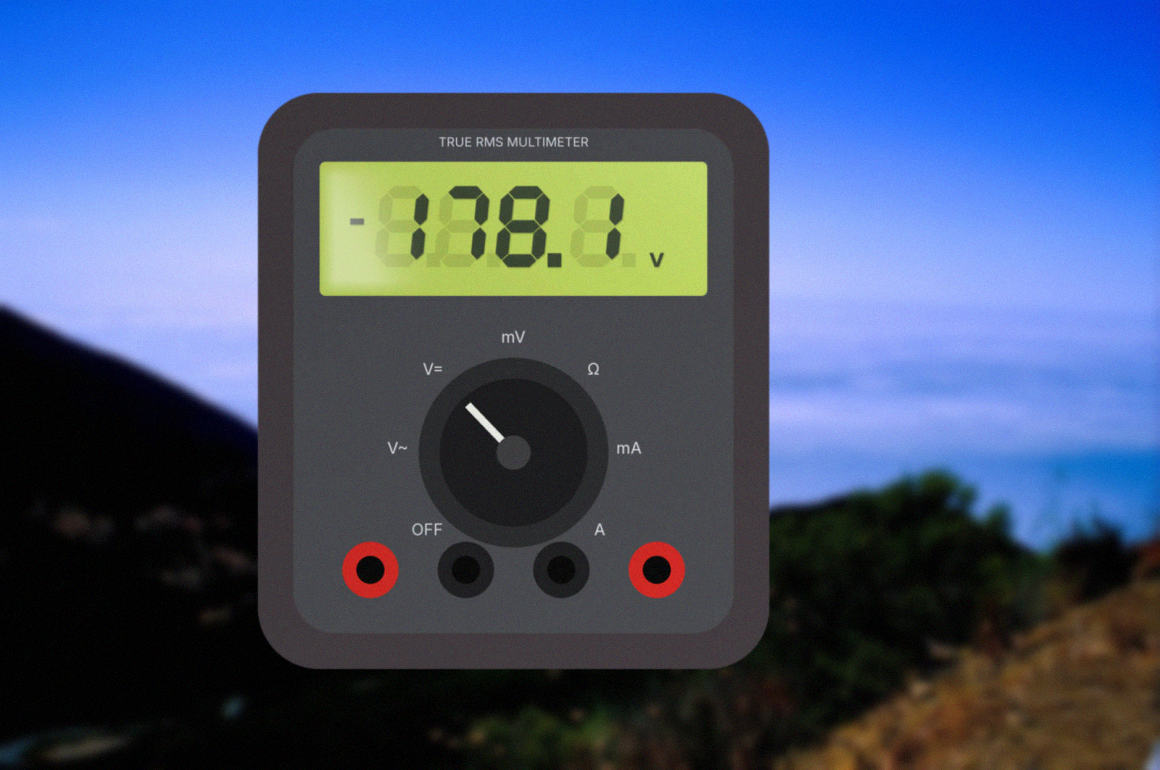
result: -178.1; V
